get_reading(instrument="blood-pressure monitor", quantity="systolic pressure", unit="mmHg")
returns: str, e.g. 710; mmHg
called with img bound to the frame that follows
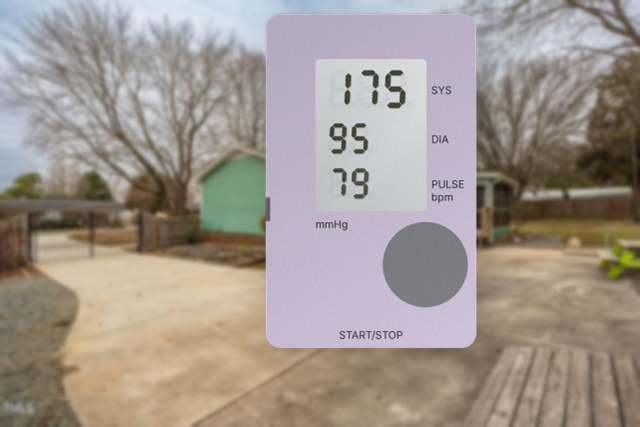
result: 175; mmHg
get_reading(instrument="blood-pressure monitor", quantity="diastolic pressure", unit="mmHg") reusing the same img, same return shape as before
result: 95; mmHg
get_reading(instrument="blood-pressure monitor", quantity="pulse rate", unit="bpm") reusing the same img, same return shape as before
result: 79; bpm
